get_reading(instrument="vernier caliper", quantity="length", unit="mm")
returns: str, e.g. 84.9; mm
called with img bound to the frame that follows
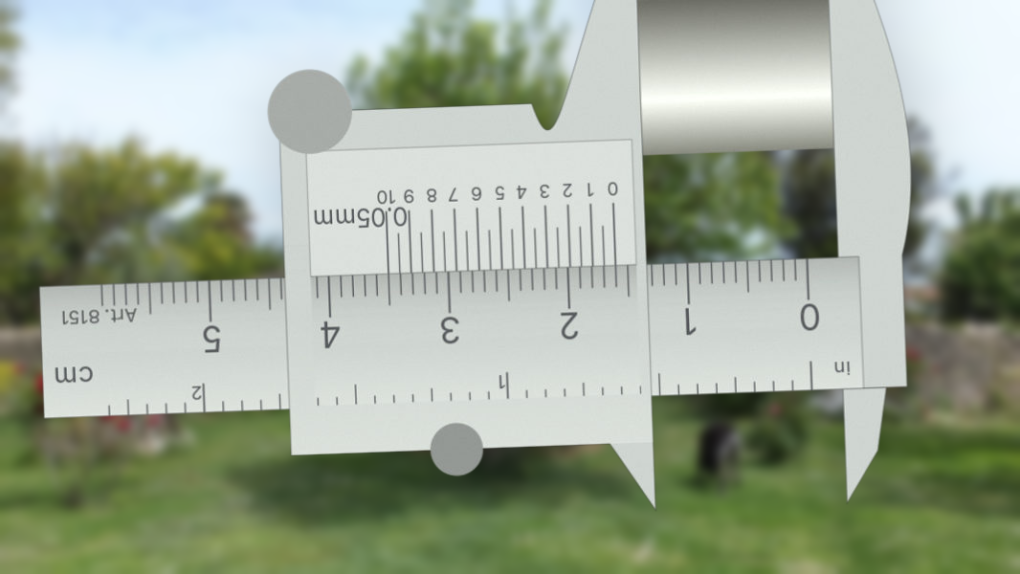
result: 16.0; mm
